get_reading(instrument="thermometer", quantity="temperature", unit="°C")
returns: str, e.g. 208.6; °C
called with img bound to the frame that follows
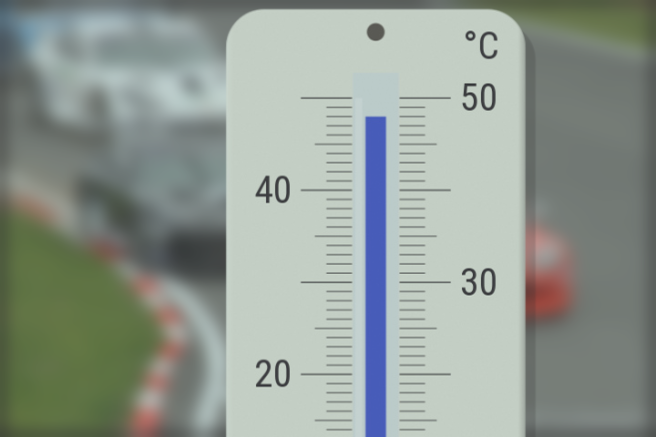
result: 48; °C
